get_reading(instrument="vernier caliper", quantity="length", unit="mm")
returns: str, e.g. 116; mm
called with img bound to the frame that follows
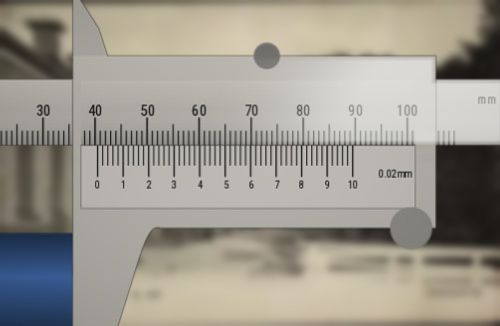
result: 40.5; mm
